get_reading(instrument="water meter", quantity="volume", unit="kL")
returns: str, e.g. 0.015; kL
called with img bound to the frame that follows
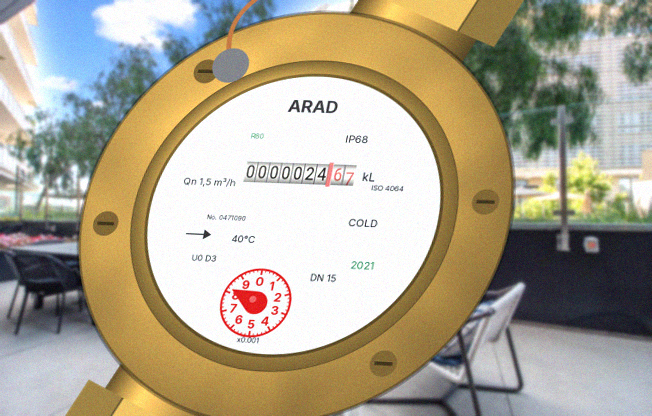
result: 24.668; kL
